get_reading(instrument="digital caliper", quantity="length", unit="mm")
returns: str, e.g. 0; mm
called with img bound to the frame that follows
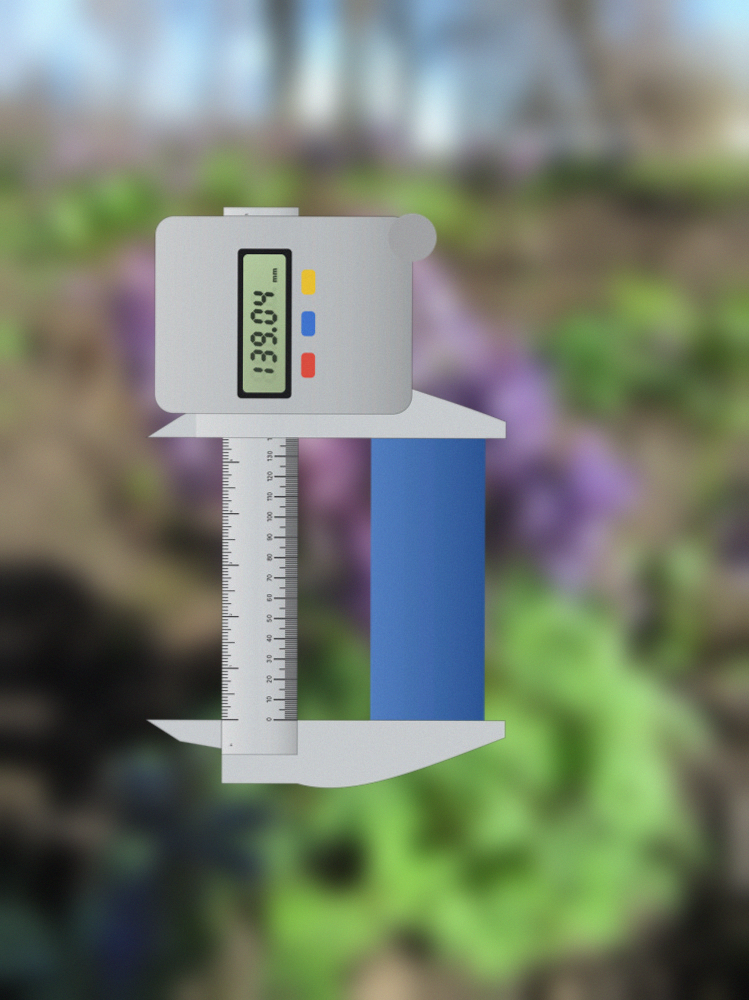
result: 139.04; mm
